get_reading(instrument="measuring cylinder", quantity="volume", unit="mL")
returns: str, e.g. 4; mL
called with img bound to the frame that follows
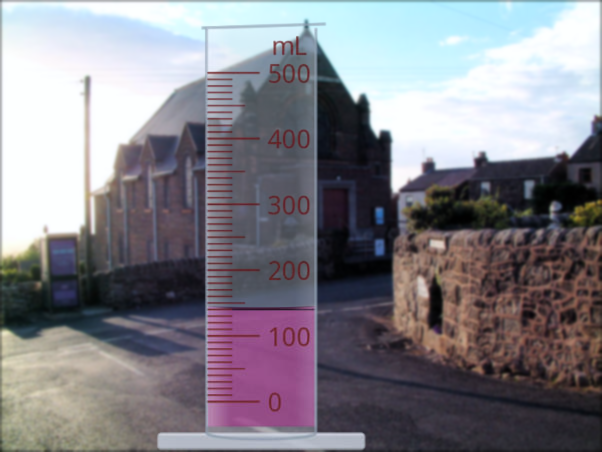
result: 140; mL
